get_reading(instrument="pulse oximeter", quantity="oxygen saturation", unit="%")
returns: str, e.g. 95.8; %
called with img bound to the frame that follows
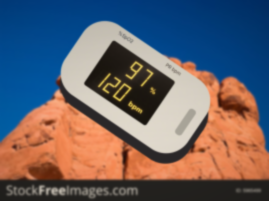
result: 97; %
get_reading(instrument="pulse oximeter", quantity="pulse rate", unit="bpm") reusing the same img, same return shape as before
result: 120; bpm
